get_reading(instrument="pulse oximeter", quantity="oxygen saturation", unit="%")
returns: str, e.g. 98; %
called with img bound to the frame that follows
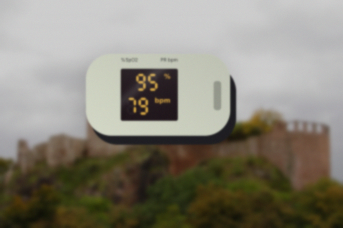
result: 95; %
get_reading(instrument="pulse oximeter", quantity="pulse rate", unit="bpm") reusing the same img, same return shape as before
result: 79; bpm
